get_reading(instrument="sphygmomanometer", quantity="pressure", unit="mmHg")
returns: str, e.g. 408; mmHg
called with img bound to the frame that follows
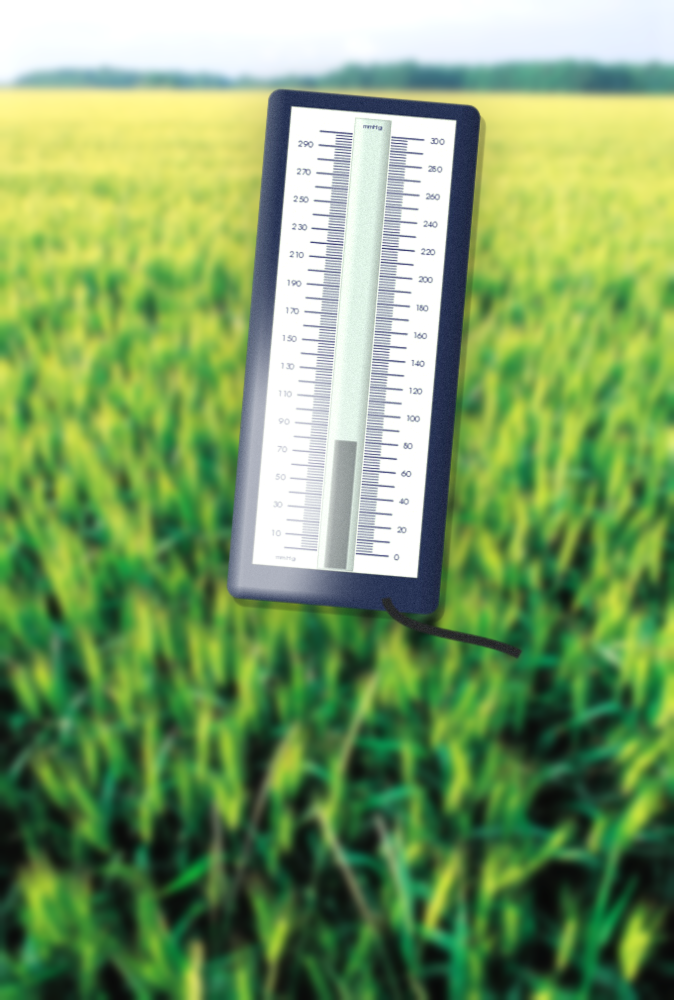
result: 80; mmHg
